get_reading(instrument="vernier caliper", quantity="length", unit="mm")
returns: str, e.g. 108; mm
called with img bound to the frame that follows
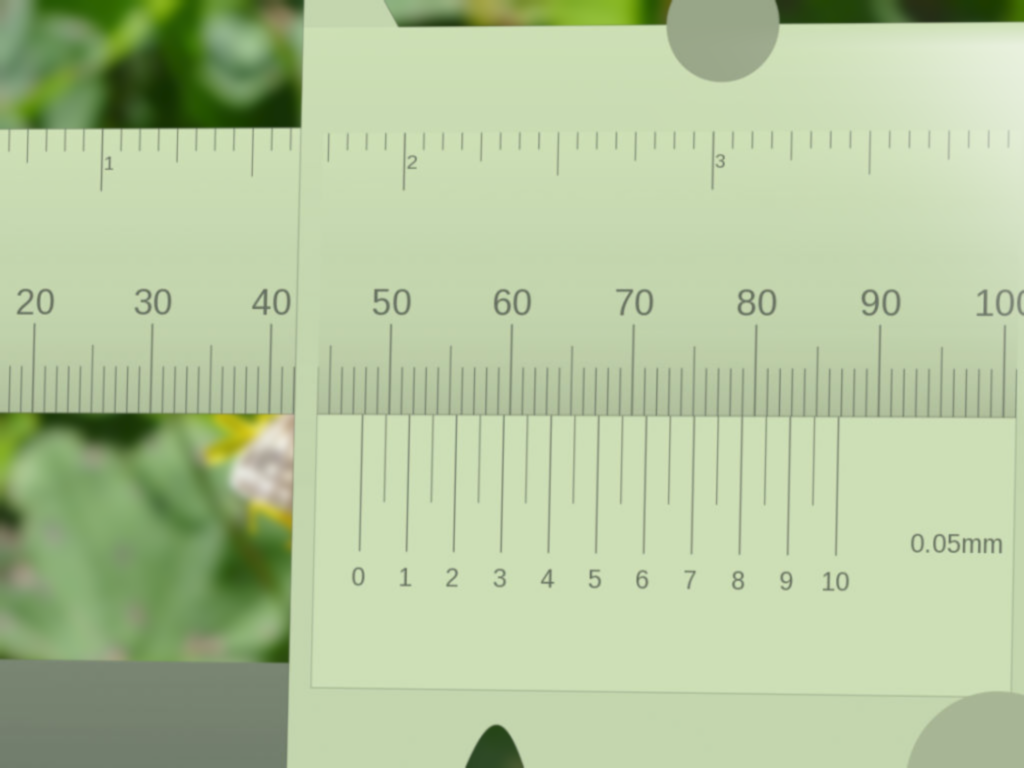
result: 47.8; mm
